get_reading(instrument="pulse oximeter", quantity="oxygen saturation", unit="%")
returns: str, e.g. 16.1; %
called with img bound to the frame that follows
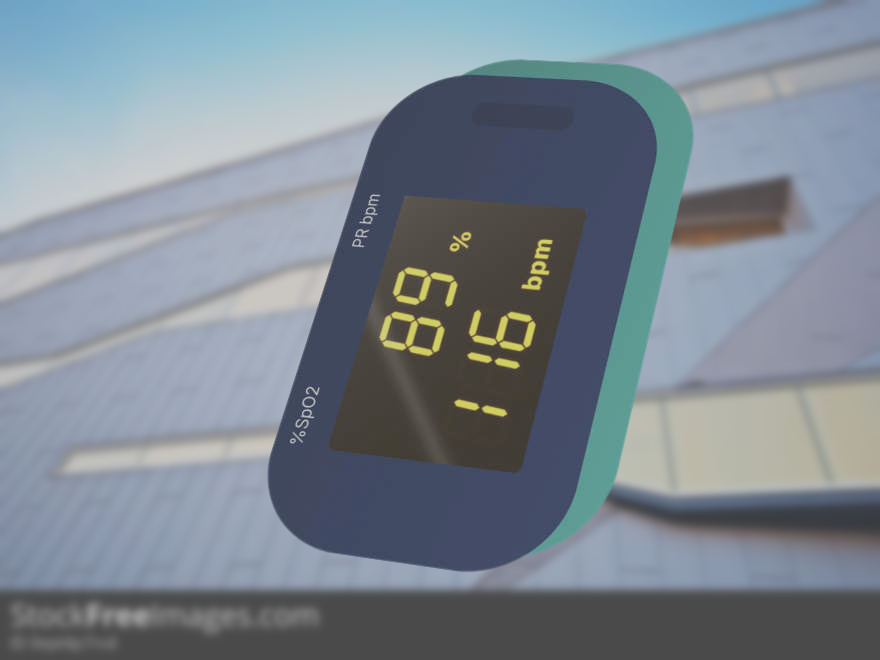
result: 89; %
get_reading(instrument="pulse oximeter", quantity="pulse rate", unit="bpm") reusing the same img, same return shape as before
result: 116; bpm
